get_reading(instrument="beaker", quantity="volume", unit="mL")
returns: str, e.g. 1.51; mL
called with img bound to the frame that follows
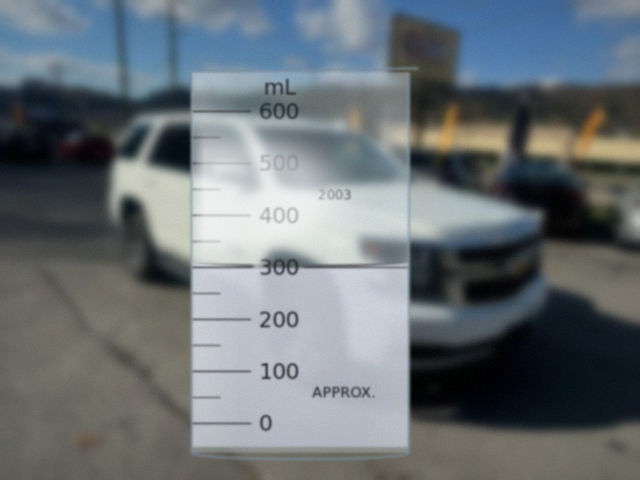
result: 300; mL
